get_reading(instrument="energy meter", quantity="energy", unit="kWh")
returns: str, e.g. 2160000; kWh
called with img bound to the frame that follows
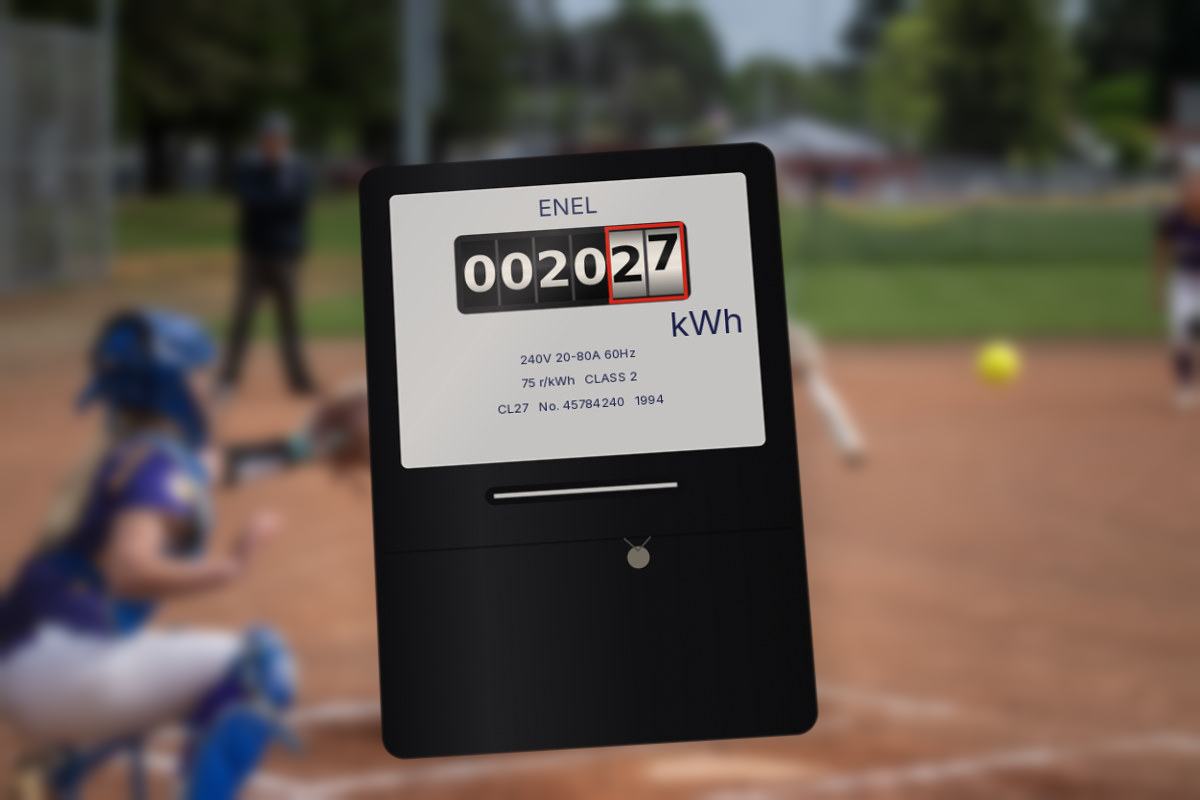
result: 20.27; kWh
